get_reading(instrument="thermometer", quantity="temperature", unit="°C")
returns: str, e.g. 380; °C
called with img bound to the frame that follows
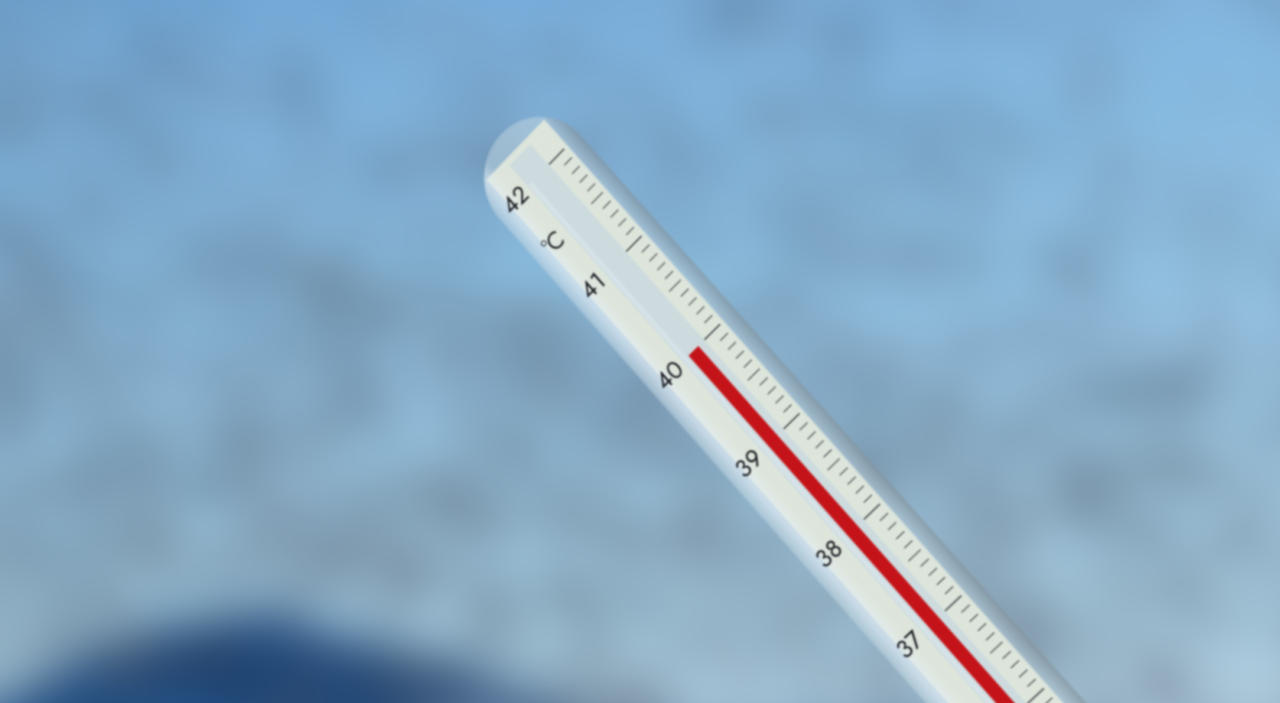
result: 40; °C
